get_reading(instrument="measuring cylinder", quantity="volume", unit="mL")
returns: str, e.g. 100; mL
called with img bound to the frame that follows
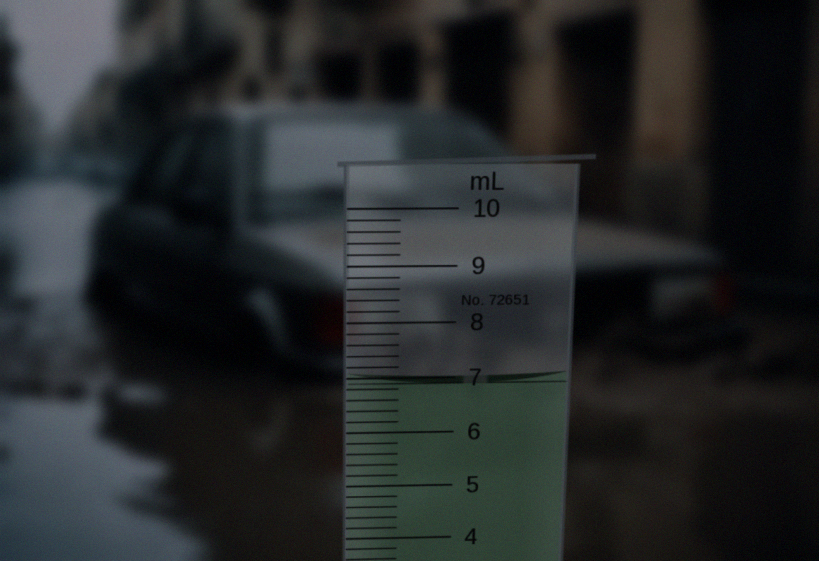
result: 6.9; mL
